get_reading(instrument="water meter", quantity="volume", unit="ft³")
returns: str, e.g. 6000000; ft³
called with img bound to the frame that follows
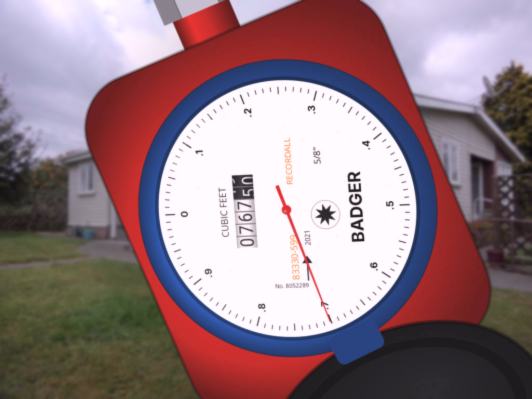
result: 76749.70; ft³
